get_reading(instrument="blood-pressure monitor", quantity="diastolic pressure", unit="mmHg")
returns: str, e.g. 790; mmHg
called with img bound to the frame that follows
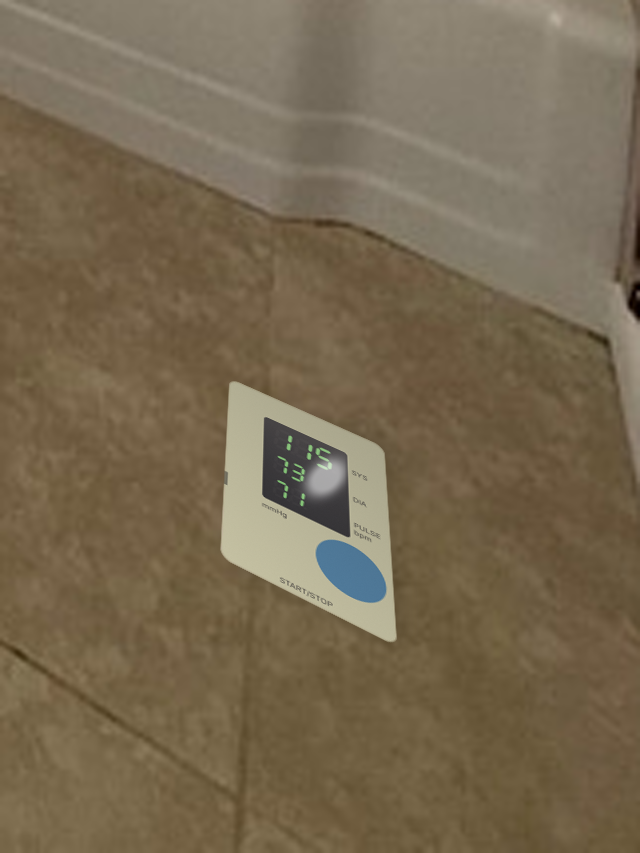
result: 73; mmHg
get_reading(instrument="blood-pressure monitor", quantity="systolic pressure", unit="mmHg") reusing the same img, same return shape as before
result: 115; mmHg
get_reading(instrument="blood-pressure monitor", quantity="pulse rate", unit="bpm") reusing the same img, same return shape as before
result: 71; bpm
